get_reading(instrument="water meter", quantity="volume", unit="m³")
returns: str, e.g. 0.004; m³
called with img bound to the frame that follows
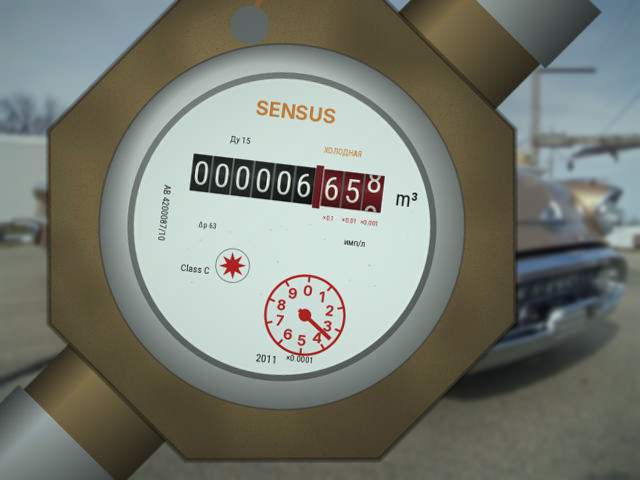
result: 6.6583; m³
